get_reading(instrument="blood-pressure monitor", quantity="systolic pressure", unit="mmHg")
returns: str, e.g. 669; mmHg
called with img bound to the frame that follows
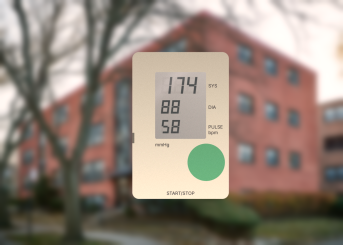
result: 174; mmHg
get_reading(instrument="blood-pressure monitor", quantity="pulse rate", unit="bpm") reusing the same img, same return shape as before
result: 58; bpm
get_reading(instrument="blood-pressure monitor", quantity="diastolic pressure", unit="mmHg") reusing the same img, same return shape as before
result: 88; mmHg
